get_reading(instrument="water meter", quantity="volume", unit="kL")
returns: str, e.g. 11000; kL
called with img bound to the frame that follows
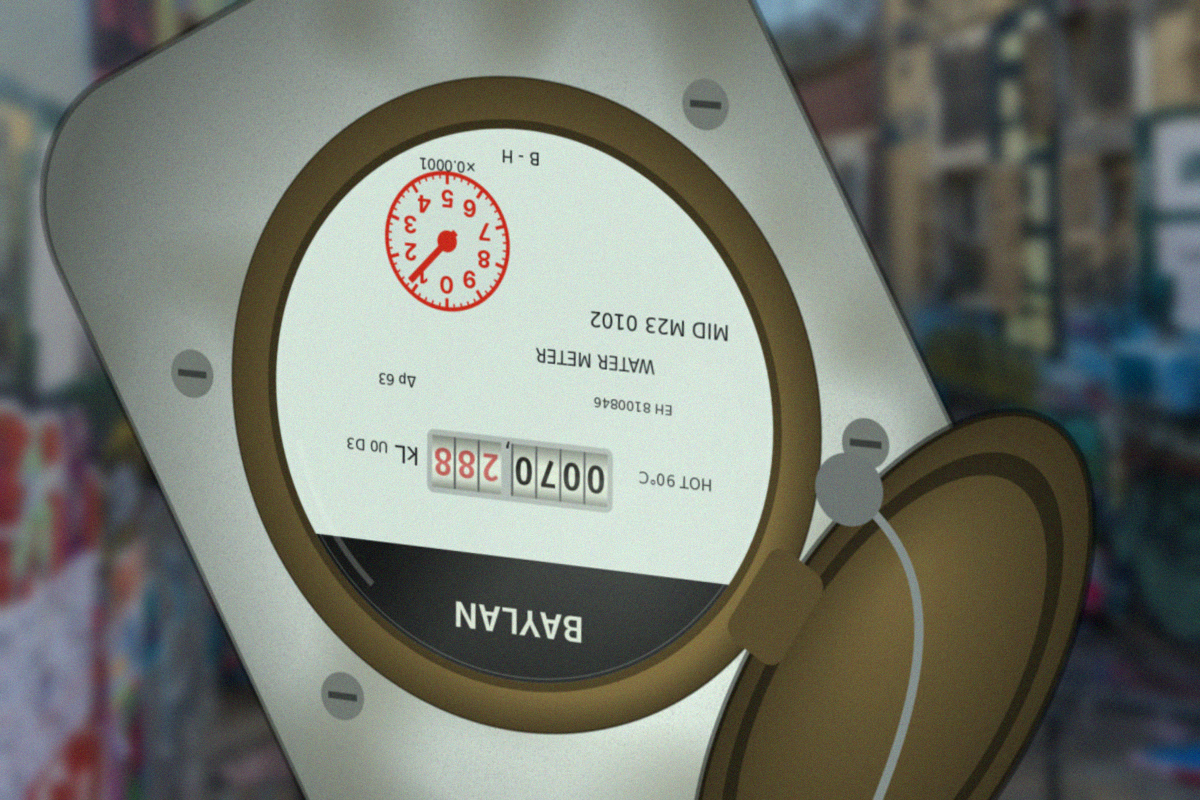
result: 70.2881; kL
